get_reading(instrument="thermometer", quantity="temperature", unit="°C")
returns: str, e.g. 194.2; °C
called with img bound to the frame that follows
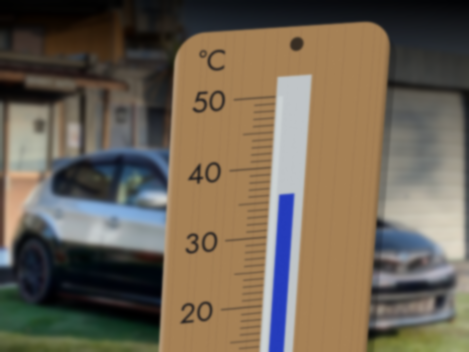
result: 36; °C
